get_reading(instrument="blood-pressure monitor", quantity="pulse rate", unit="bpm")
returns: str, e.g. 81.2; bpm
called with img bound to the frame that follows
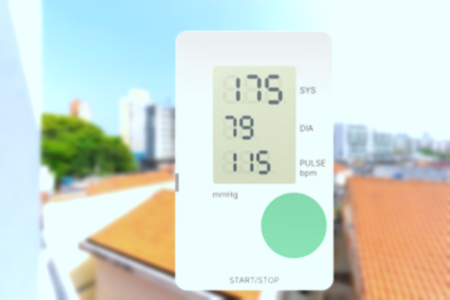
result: 115; bpm
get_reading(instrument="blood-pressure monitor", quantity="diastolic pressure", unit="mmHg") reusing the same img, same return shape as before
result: 79; mmHg
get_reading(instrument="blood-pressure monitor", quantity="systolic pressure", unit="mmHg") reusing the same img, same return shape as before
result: 175; mmHg
